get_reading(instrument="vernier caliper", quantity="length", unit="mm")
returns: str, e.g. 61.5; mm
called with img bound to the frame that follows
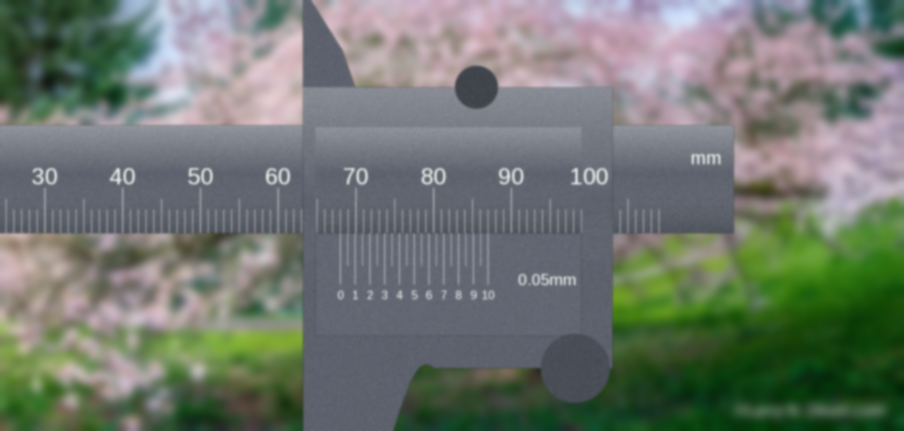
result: 68.0; mm
